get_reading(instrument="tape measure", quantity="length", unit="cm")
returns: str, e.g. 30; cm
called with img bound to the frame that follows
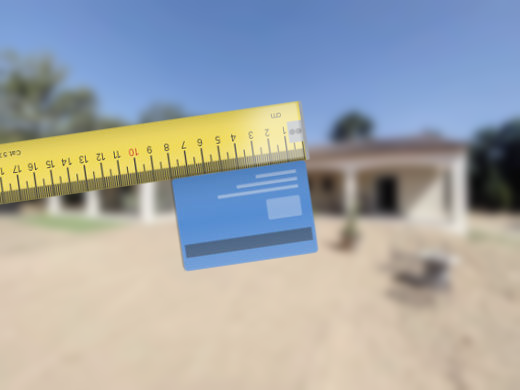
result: 8; cm
